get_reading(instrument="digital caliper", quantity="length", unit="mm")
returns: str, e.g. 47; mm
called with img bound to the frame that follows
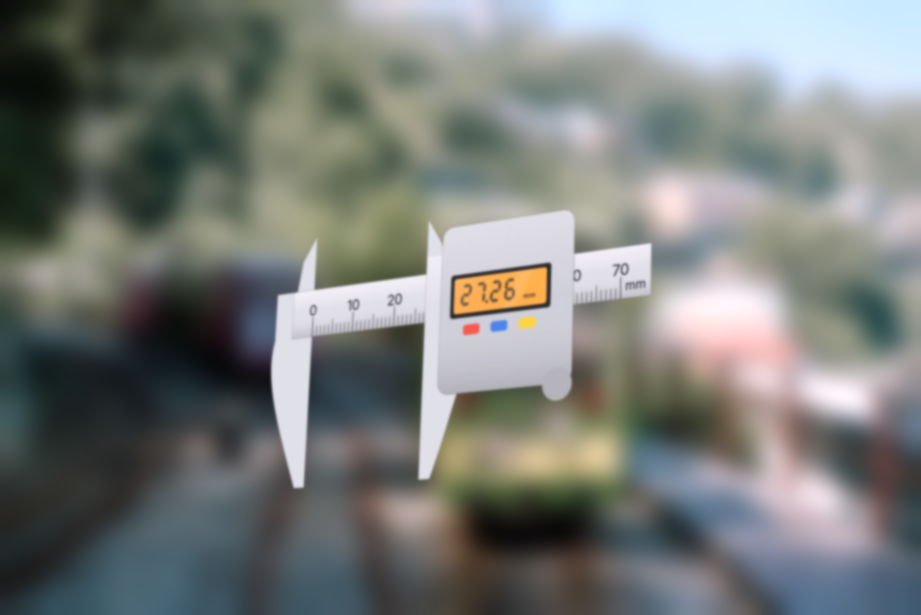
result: 27.26; mm
